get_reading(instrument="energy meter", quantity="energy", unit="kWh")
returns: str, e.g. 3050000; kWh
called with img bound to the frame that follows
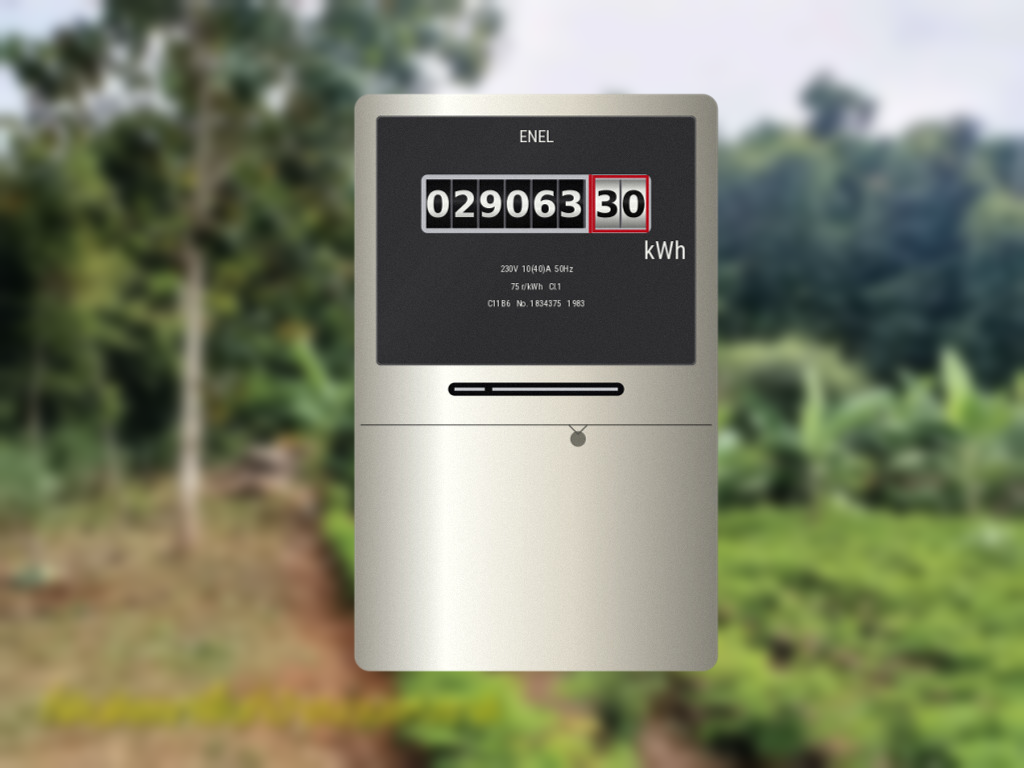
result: 29063.30; kWh
